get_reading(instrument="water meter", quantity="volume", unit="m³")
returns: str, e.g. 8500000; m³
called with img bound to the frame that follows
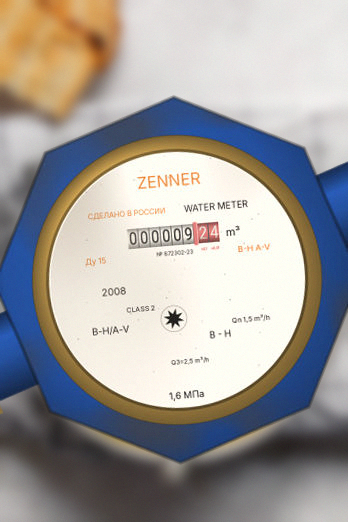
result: 9.24; m³
